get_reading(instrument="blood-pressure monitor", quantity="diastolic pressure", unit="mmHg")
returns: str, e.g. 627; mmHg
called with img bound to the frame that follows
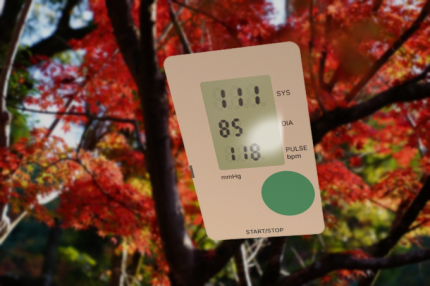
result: 85; mmHg
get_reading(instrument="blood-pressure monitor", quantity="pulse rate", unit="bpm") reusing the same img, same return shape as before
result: 118; bpm
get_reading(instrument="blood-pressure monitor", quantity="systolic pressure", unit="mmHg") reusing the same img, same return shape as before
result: 111; mmHg
